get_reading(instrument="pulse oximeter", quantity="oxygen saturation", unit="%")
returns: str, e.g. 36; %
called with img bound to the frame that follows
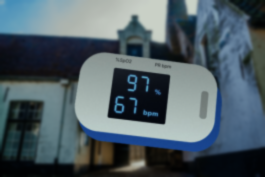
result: 97; %
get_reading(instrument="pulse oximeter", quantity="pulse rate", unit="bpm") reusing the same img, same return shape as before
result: 67; bpm
